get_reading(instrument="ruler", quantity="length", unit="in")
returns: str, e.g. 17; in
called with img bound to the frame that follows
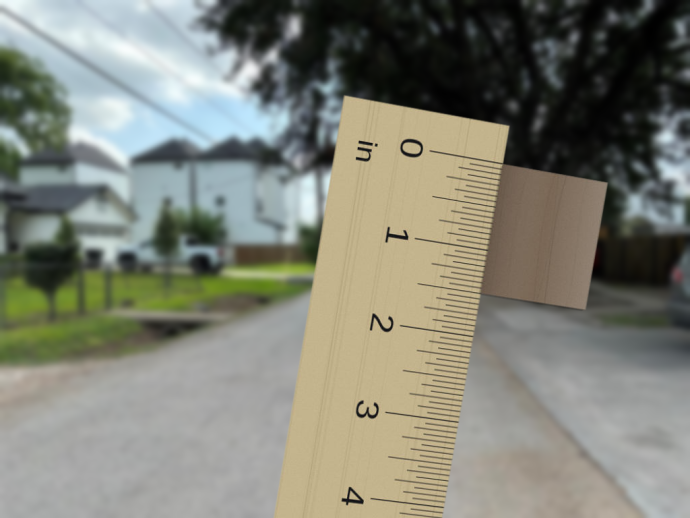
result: 1.5; in
